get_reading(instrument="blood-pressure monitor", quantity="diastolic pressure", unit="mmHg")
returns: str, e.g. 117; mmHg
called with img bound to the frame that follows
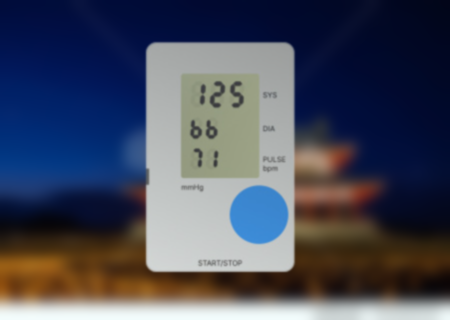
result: 66; mmHg
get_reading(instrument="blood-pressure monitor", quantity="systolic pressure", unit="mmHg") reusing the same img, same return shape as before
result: 125; mmHg
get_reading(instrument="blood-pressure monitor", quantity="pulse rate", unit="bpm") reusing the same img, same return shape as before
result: 71; bpm
